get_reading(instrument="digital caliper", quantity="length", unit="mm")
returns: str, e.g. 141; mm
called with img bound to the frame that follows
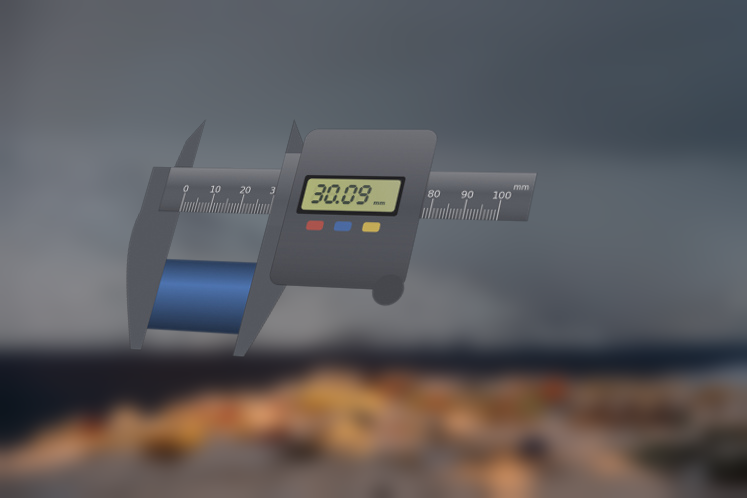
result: 30.09; mm
